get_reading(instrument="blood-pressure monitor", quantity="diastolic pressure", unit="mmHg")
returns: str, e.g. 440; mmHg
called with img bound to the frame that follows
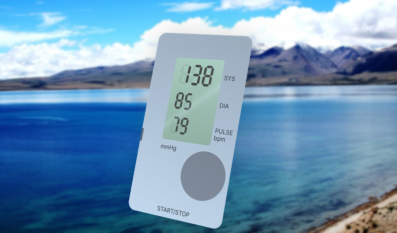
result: 85; mmHg
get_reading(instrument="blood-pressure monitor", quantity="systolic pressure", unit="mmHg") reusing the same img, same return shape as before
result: 138; mmHg
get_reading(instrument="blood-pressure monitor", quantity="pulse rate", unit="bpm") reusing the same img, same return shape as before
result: 79; bpm
